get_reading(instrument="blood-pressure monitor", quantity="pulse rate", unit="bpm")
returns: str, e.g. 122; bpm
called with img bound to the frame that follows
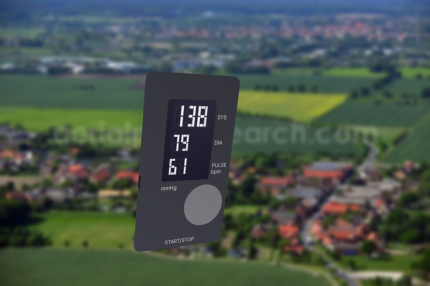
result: 61; bpm
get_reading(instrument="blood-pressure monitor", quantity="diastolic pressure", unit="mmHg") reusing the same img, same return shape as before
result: 79; mmHg
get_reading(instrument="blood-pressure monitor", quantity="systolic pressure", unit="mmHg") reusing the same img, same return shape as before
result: 138; mmHg
